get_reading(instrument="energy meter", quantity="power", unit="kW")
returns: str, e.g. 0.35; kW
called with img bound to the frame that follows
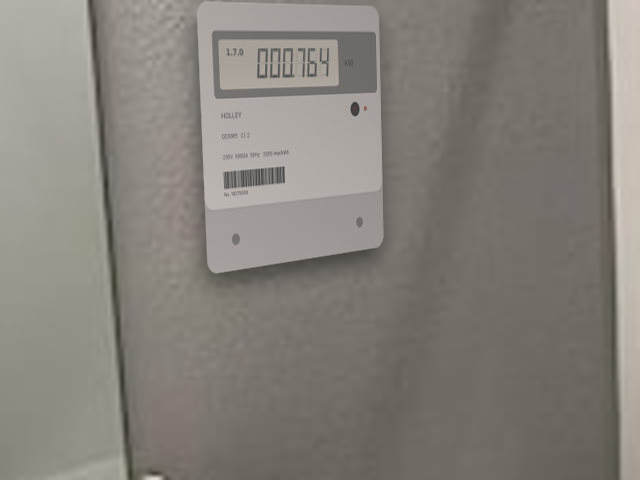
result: 0.764; kW
